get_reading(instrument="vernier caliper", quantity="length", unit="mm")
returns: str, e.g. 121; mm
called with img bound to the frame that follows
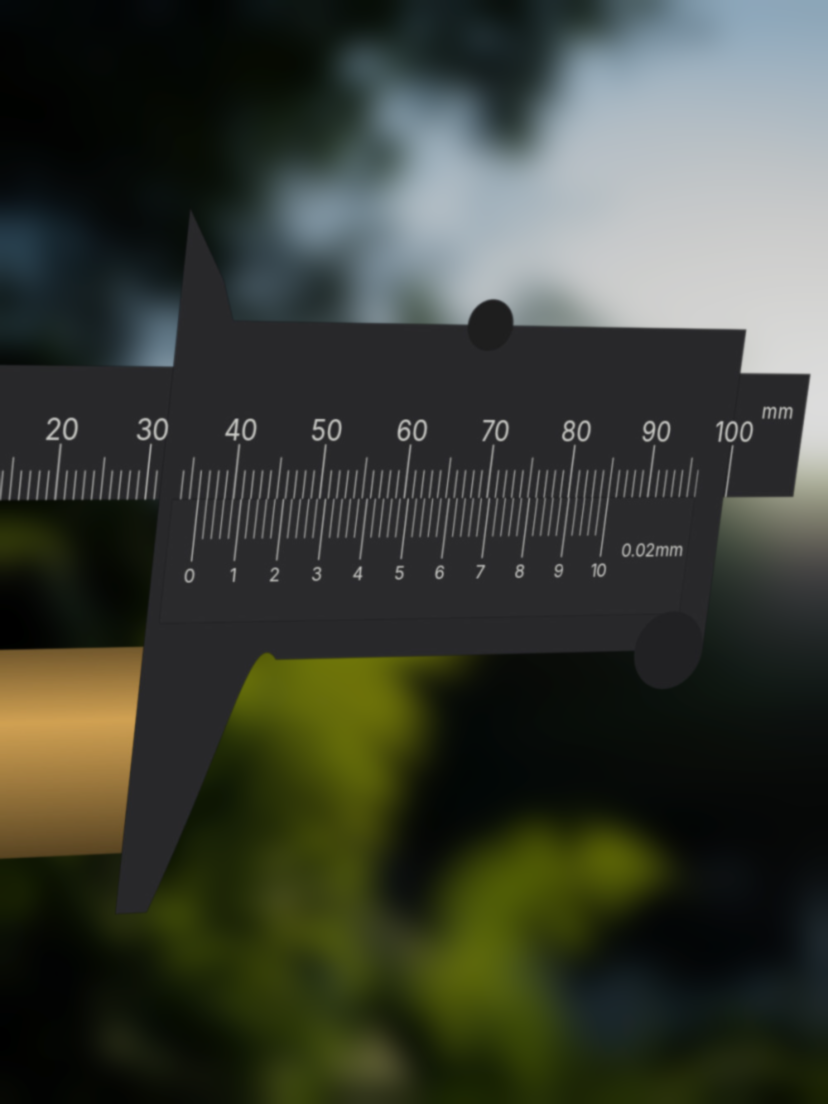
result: 36.0; mm
